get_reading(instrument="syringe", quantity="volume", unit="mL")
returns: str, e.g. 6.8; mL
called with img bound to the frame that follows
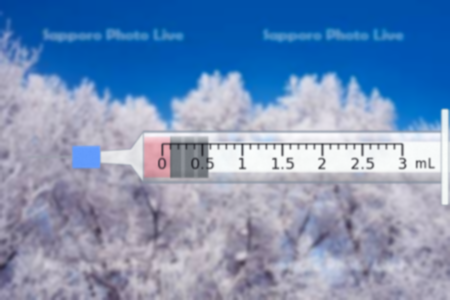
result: 0.1; mL
